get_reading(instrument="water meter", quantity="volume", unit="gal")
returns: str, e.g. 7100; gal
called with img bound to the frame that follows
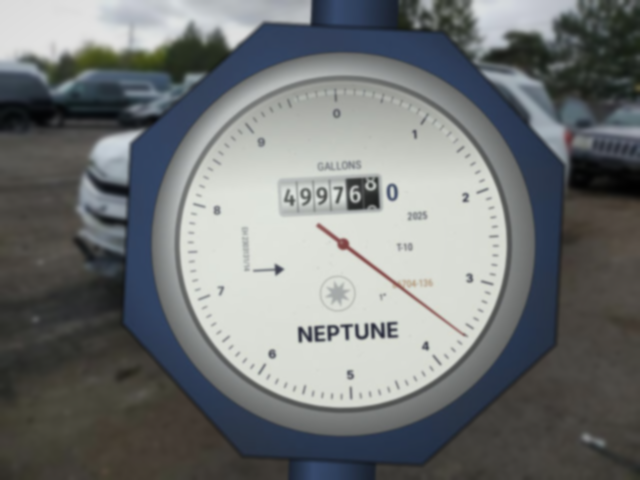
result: 4997683.6; gal
